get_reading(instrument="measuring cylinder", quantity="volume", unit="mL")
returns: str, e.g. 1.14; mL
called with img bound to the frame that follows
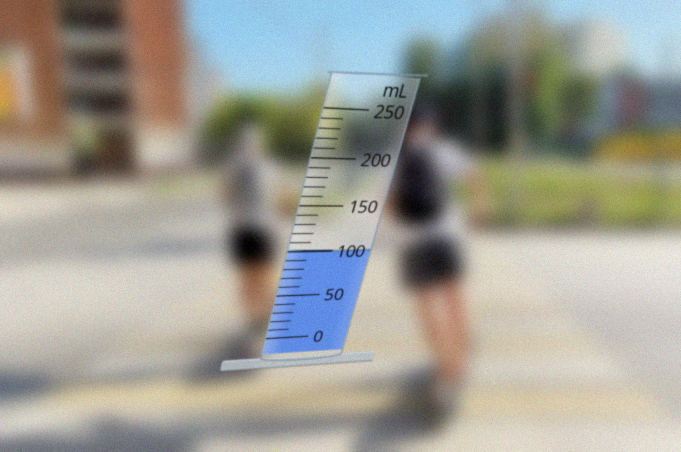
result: 100; mL
